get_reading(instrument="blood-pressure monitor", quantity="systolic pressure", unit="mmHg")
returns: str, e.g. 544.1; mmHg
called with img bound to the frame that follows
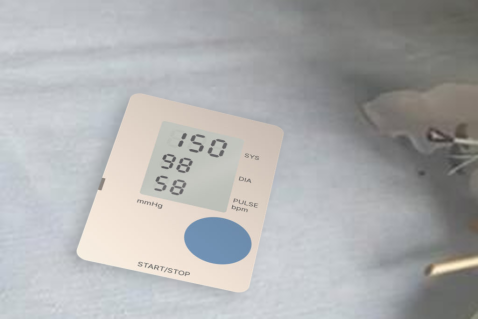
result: 150; mmHg
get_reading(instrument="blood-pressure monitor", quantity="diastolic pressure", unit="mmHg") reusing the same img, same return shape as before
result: 98; mmHg
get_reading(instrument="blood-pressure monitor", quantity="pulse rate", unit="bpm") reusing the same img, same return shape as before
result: 58; bpm
